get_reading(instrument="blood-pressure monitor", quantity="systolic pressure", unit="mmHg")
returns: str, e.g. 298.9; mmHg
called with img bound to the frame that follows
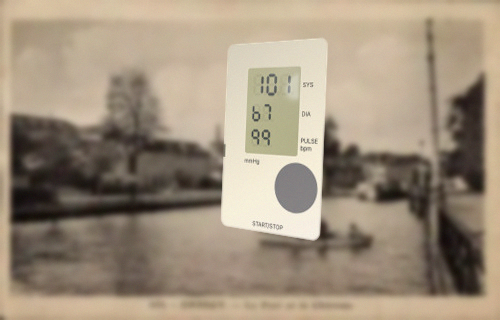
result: 101; mmHg
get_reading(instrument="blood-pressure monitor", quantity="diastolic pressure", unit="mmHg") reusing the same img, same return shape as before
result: 67; mmHg
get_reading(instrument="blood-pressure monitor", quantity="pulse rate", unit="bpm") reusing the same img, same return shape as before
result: 99; bpm
